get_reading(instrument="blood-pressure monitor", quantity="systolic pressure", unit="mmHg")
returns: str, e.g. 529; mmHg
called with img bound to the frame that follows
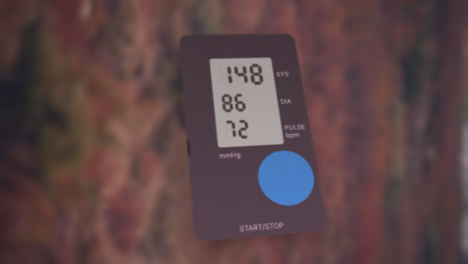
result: 148; mmHg
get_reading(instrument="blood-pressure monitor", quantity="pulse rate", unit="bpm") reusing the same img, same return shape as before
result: 72; bpm
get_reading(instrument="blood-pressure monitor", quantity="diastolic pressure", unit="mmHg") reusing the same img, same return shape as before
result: 86; mmHg
